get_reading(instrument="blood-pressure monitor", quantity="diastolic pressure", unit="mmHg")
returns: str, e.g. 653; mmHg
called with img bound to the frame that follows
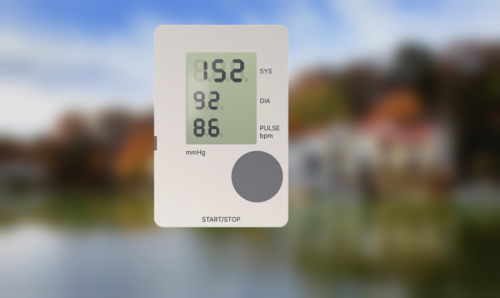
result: 92; mmHg
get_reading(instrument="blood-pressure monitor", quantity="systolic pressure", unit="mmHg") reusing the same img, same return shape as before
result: 152; mmHg
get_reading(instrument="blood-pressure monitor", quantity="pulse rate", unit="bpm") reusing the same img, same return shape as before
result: 86; bpm
